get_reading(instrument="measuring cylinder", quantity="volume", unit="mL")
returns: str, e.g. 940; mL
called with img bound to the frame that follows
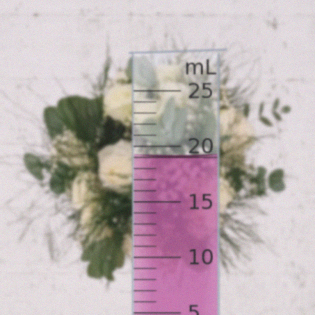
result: 19; mL
